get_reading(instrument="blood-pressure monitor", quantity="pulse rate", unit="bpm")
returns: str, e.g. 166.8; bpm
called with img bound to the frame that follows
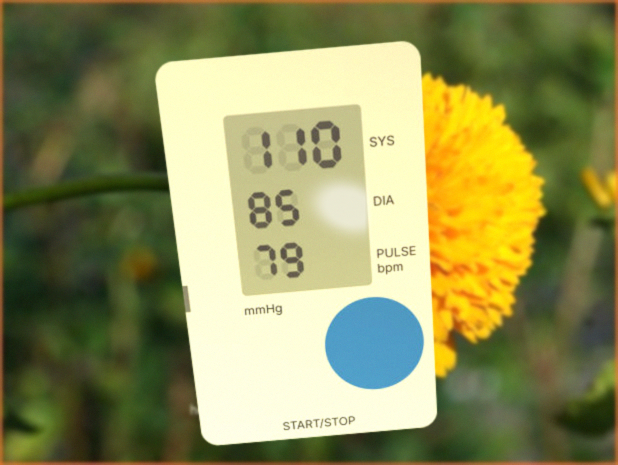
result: 79; bpm
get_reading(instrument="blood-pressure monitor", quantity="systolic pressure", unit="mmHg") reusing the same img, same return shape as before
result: 110; mmHg
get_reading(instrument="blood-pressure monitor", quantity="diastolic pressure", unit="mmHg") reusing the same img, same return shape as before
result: 85; mmHg
